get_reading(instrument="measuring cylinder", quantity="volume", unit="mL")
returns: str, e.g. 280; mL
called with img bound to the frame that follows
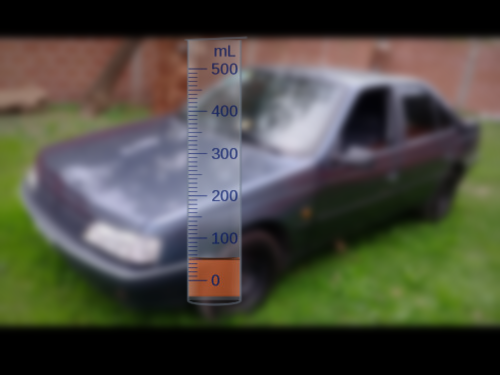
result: 50; mL
